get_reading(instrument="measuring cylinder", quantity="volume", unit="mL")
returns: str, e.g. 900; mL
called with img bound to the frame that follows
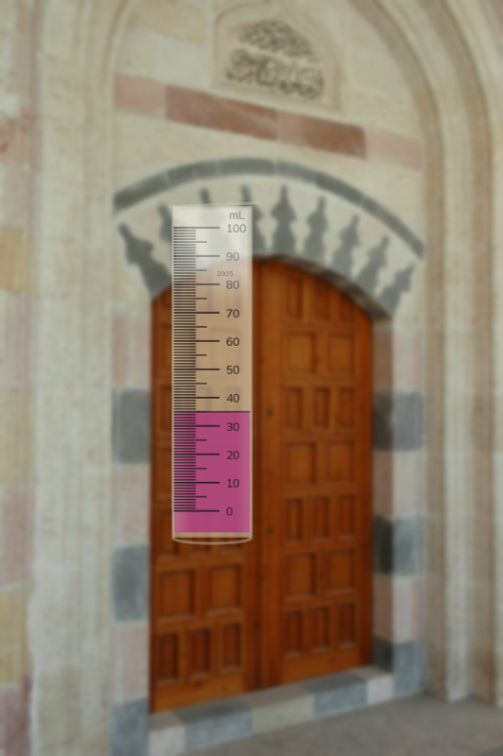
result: 35; mL
